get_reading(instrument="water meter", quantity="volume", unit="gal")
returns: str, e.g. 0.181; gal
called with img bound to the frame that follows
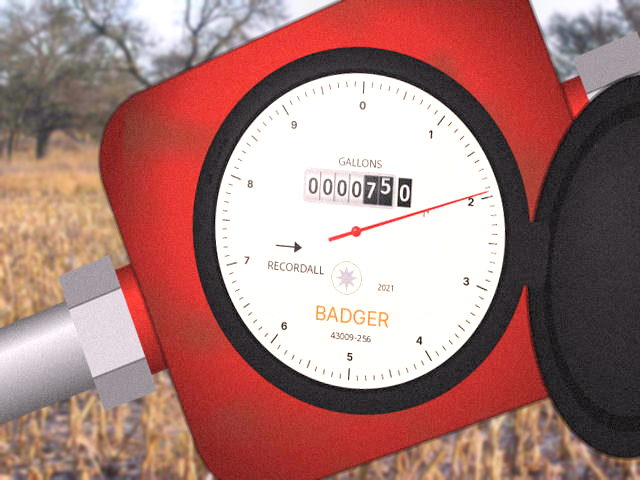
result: 751.9; gal
